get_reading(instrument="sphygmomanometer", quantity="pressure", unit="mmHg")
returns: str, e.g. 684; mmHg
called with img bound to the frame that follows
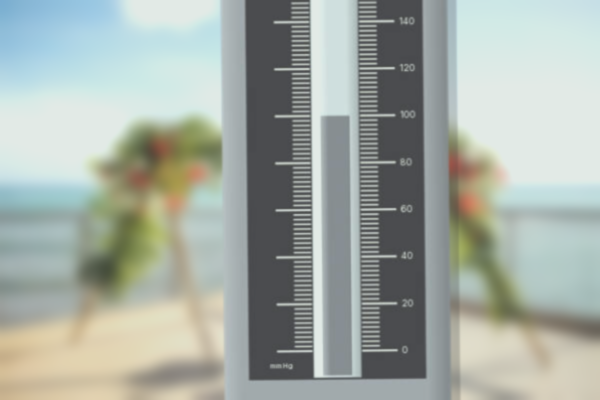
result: 100; mmHg
